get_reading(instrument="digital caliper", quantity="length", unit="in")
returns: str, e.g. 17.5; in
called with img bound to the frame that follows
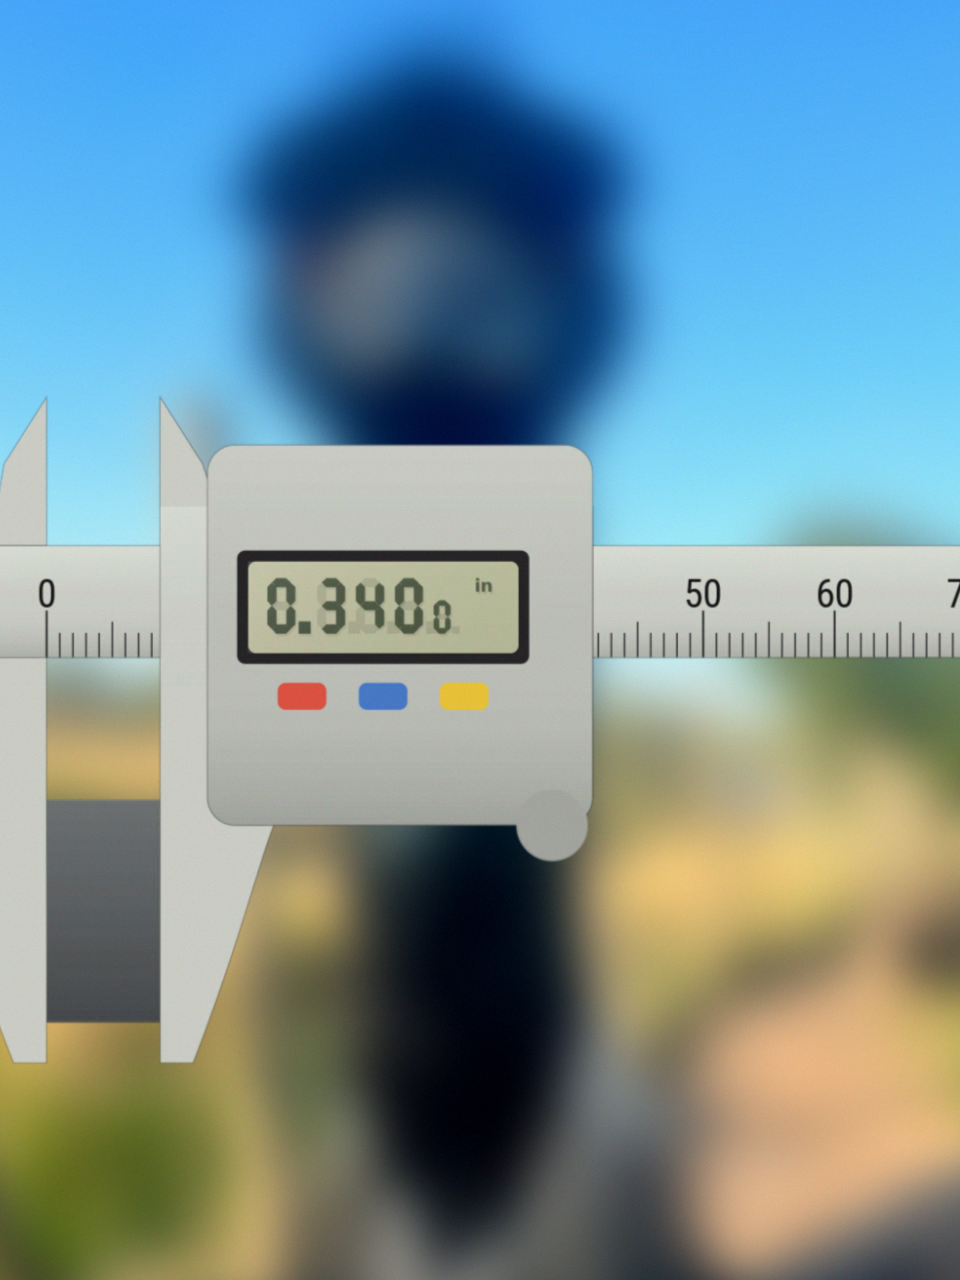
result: 0.3400; in
